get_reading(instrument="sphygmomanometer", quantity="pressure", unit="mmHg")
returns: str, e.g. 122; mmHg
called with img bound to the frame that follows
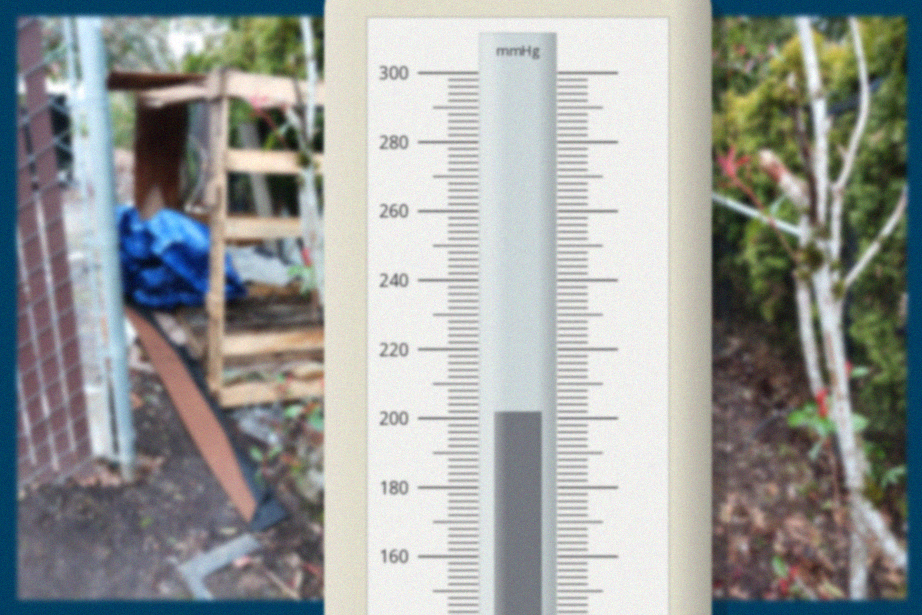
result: 202; mmHg
